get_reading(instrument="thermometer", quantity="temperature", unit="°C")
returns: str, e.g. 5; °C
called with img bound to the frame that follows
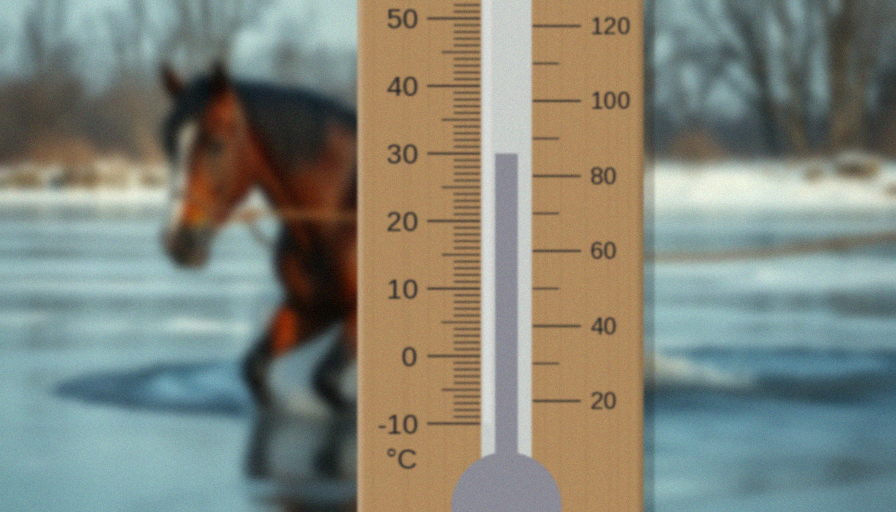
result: 30; °C
